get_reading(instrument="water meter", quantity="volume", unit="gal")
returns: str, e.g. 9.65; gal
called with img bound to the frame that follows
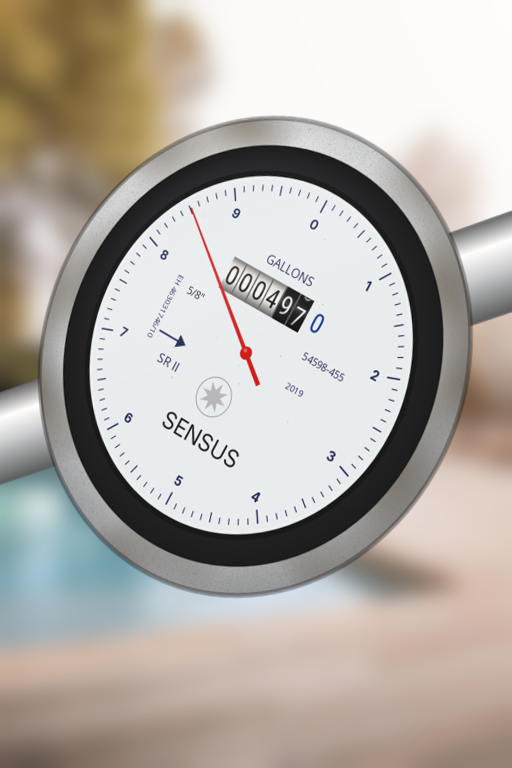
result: 4968.5; gal
